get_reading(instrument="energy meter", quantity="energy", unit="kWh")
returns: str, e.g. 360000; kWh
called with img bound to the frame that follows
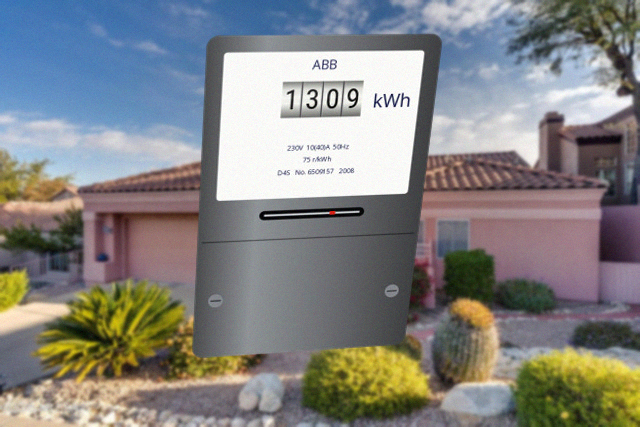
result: 1309; kWh
